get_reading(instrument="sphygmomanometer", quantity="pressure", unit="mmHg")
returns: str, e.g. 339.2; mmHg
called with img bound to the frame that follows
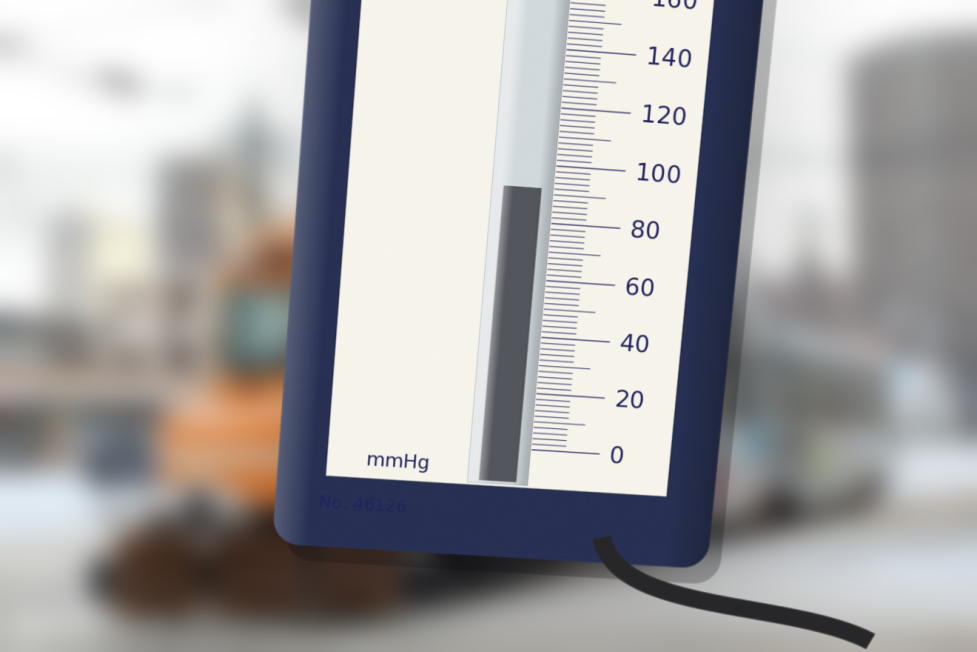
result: 92; mmHg
